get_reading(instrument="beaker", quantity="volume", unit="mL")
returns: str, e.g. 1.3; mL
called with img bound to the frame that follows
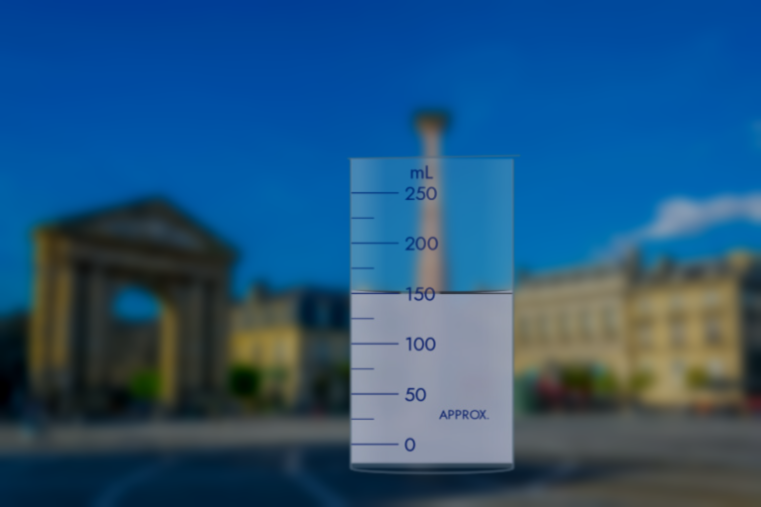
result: 150; mL
